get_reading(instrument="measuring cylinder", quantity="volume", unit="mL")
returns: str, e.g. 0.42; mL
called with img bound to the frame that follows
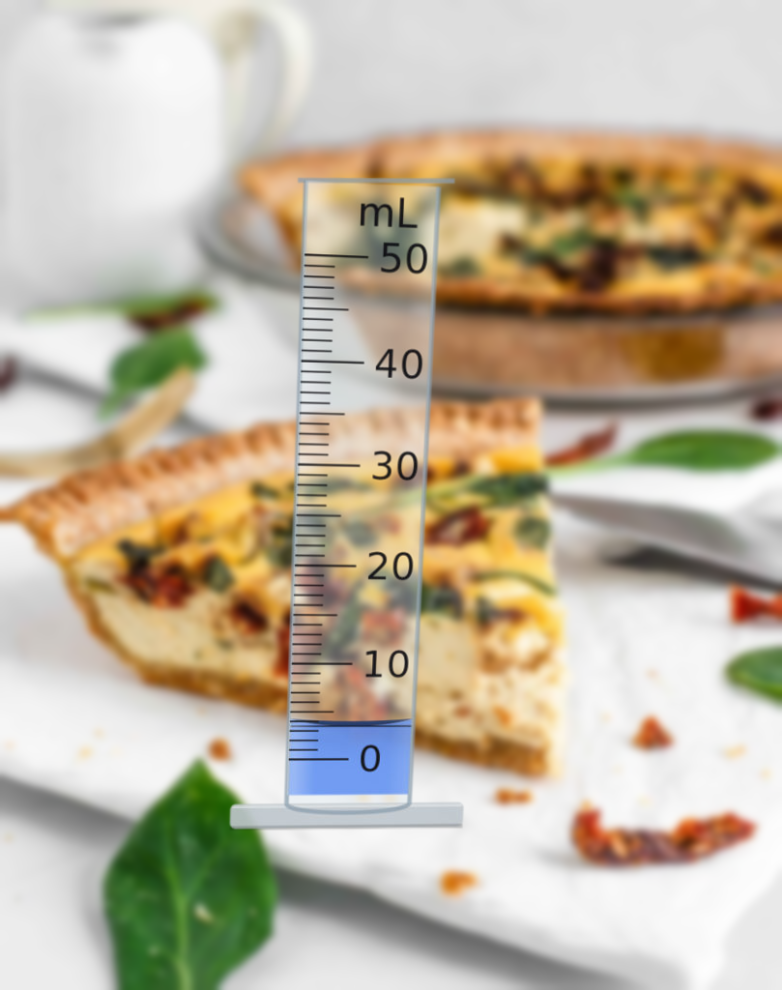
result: 3.5; mL
